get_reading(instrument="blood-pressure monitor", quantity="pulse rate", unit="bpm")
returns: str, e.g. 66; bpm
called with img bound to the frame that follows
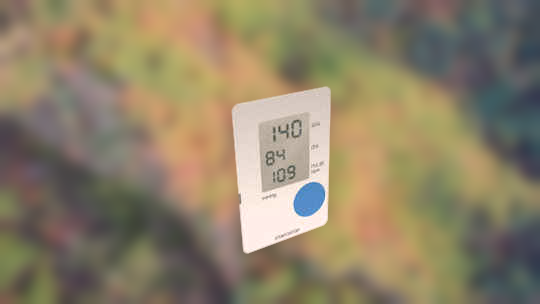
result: 109; bpm
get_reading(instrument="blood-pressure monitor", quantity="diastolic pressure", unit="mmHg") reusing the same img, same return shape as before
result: 84; mmHg
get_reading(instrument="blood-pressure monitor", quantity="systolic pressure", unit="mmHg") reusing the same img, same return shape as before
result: 140; mmHg
